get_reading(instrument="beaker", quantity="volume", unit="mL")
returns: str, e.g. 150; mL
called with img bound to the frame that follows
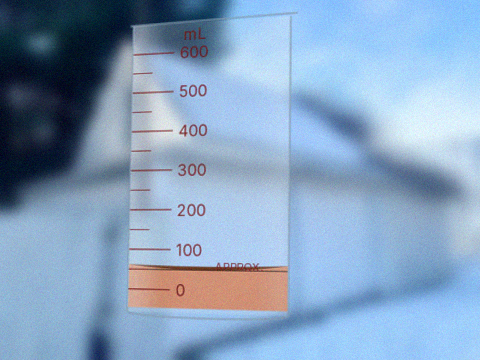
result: 50; mL
